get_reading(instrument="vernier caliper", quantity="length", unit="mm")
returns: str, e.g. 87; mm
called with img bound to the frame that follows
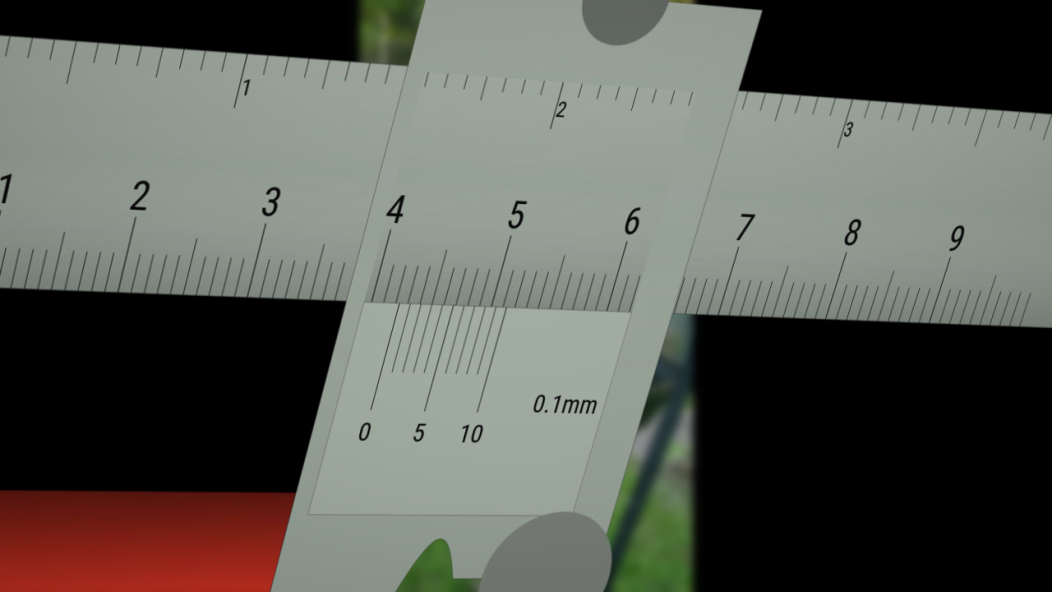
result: 42.3; mm
